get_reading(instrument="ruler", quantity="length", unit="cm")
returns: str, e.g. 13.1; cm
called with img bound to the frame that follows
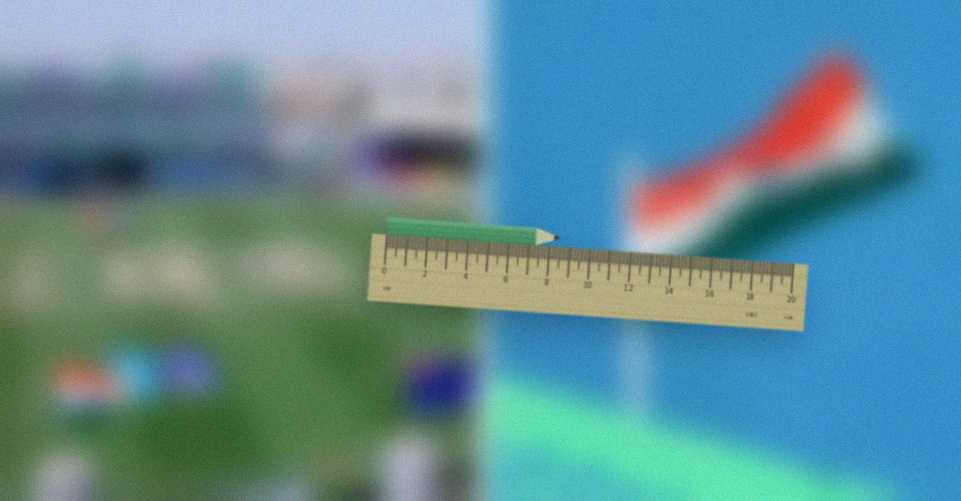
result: 8.5; cm
